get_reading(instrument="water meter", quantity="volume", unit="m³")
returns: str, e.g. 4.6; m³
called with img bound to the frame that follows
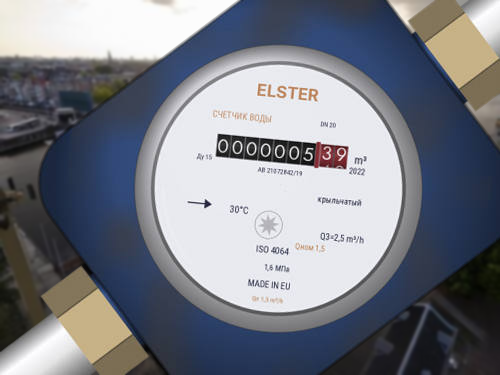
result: 5.39; m³
